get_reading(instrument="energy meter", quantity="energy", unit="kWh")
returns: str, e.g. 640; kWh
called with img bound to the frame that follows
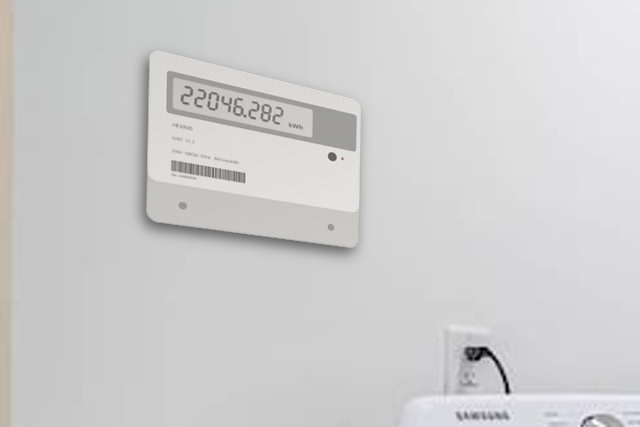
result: 22046.282; kWh
